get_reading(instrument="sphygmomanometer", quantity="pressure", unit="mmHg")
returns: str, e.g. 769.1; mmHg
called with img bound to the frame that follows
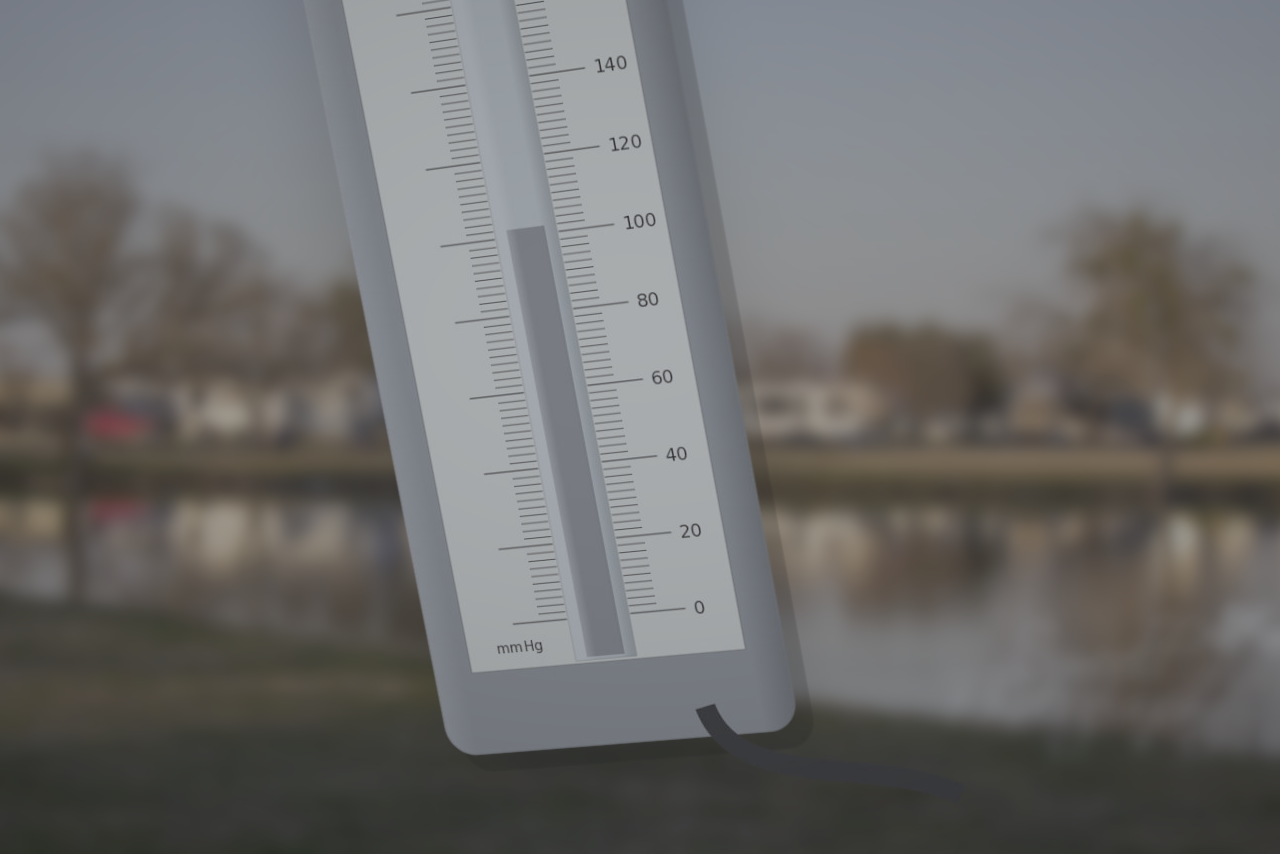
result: 102; mmHg
